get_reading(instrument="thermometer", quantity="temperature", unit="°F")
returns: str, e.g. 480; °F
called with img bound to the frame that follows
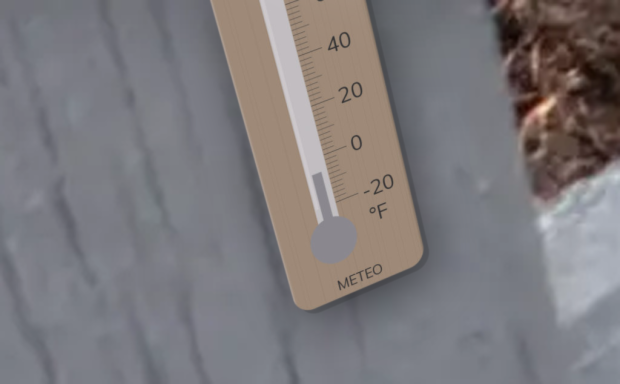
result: -6; °F
